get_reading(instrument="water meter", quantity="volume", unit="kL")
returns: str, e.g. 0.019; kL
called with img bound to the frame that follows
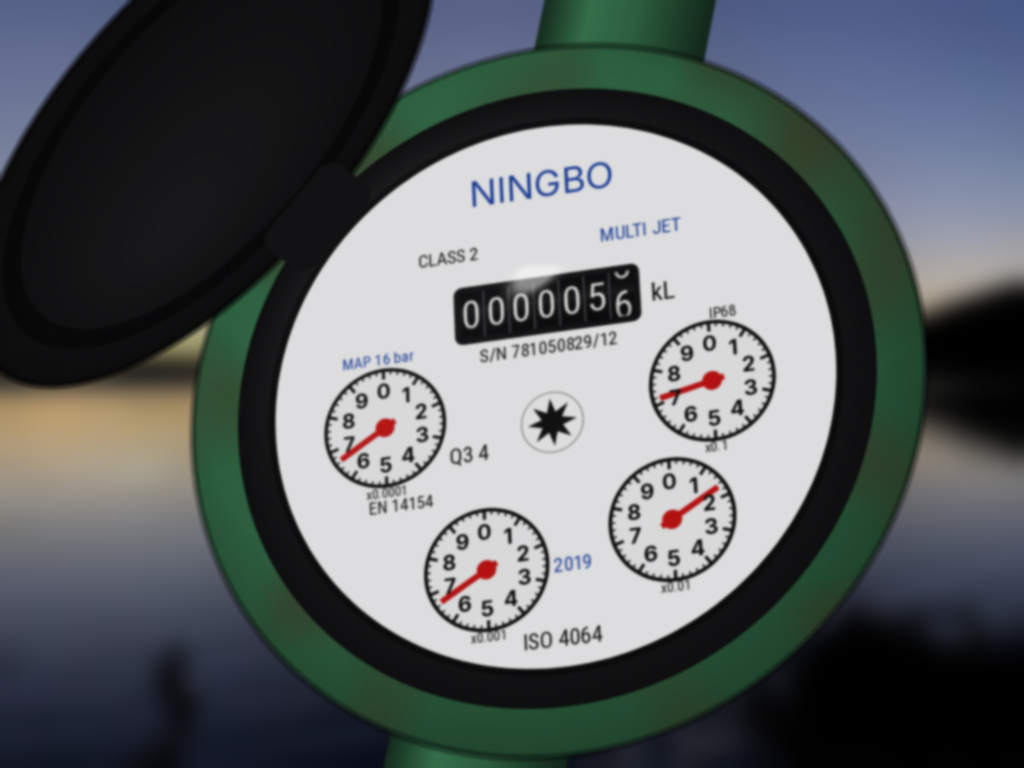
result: 55.7166; kL
